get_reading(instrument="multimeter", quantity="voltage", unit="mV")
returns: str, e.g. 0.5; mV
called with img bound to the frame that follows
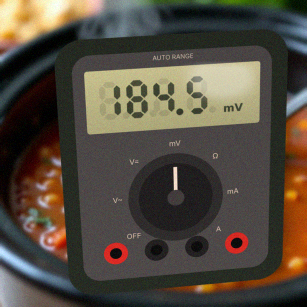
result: 184.5; mV
